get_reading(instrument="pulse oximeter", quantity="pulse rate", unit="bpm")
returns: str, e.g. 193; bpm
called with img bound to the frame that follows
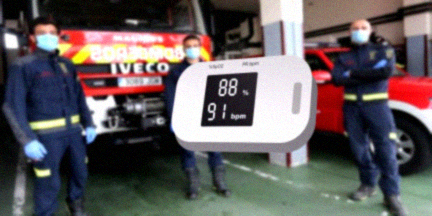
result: 91; bpm
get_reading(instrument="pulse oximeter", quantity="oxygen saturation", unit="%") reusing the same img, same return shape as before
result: 88; %
